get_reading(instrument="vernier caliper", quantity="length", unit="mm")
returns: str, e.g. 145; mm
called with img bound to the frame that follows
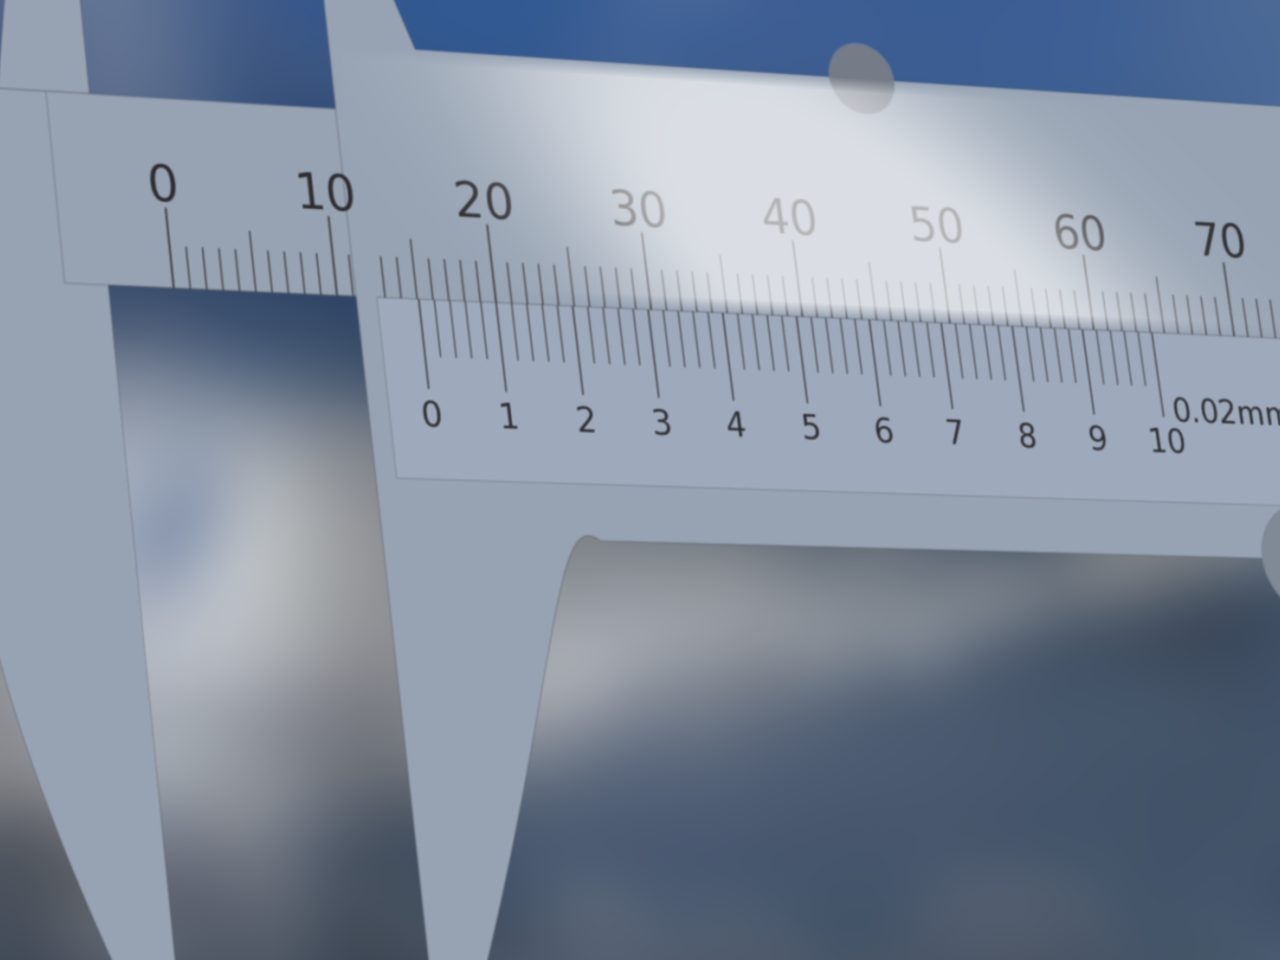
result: 15.1; mm
